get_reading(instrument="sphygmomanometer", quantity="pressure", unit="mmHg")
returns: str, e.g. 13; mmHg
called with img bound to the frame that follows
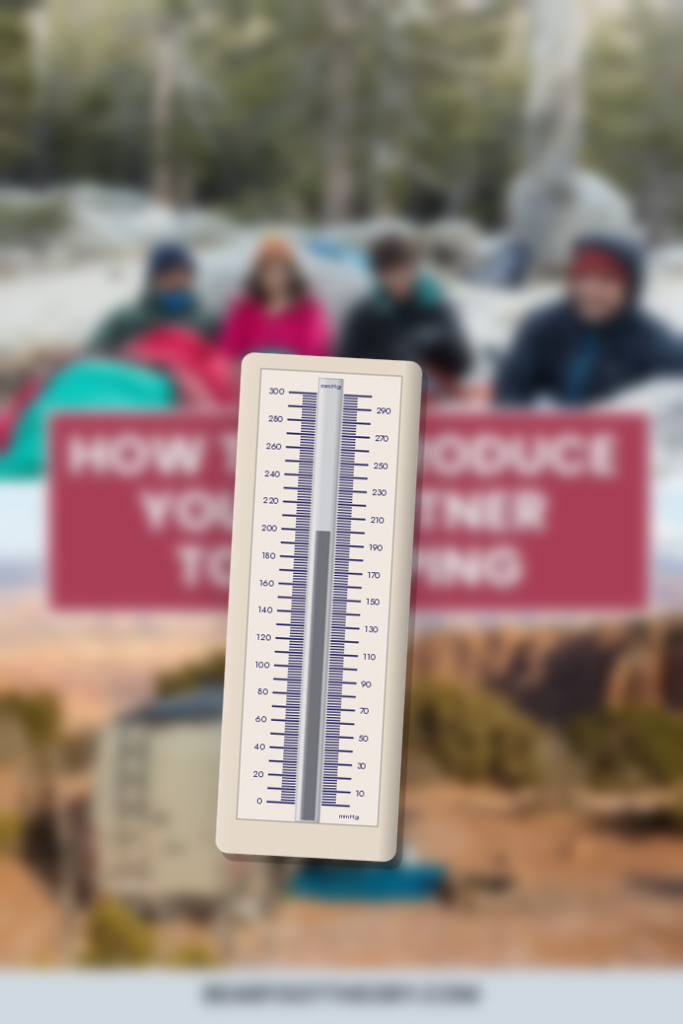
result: 200; mmHg
